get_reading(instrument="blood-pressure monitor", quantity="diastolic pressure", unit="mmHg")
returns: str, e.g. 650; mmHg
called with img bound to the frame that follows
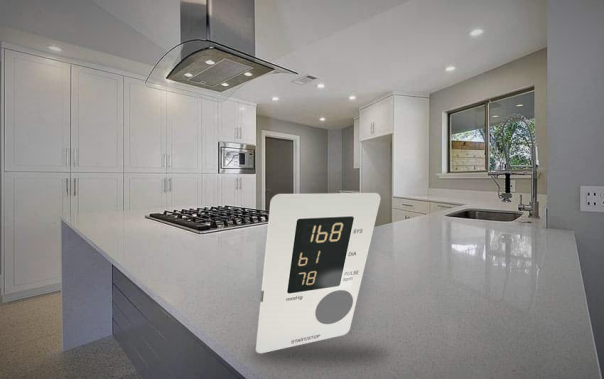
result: 61; mmHg
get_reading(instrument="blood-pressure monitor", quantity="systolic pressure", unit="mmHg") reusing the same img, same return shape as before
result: 168; mmHg
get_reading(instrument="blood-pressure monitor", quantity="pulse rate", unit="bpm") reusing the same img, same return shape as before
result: 78; bpm
